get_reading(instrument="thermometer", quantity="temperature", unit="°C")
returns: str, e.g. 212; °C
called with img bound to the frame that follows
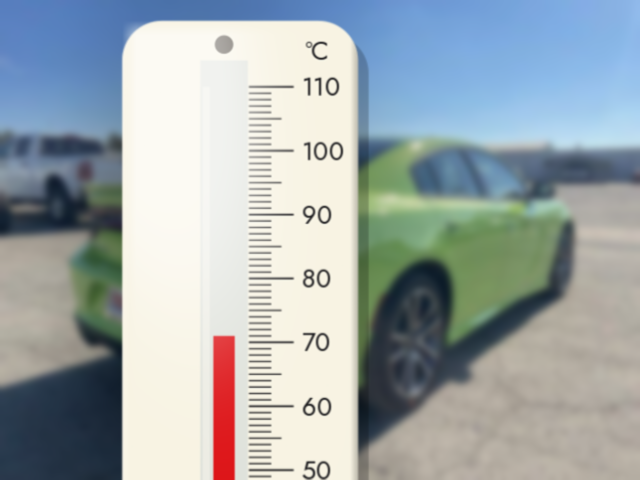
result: 71; °C
